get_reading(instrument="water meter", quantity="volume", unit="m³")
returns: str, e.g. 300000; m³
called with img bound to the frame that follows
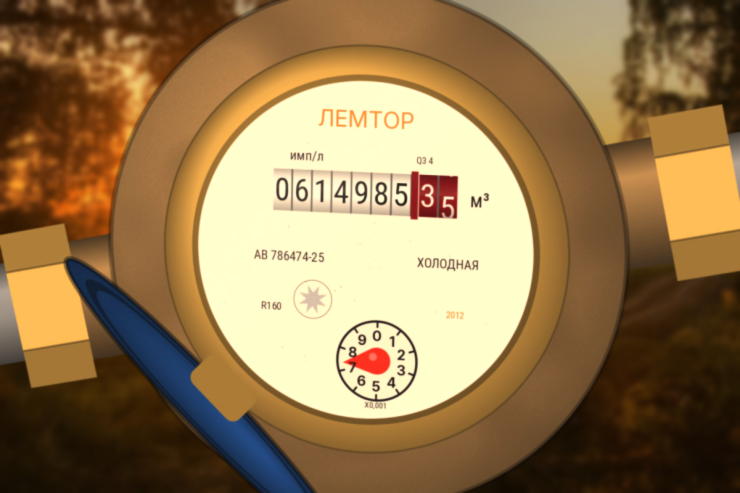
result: 614985.347; m³
